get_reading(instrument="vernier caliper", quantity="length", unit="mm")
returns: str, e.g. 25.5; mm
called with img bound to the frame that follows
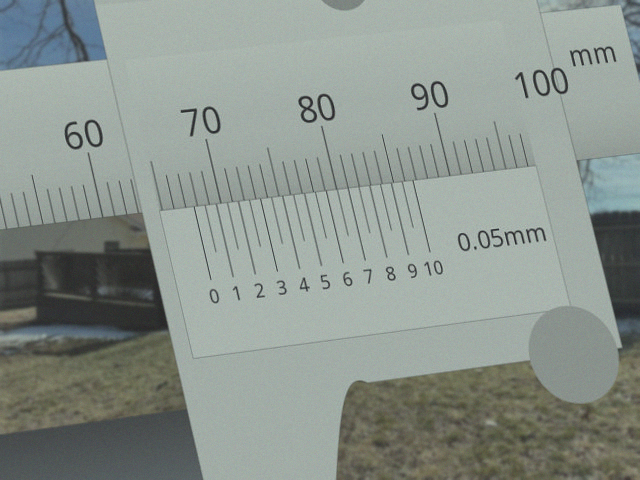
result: 67.7; mm
